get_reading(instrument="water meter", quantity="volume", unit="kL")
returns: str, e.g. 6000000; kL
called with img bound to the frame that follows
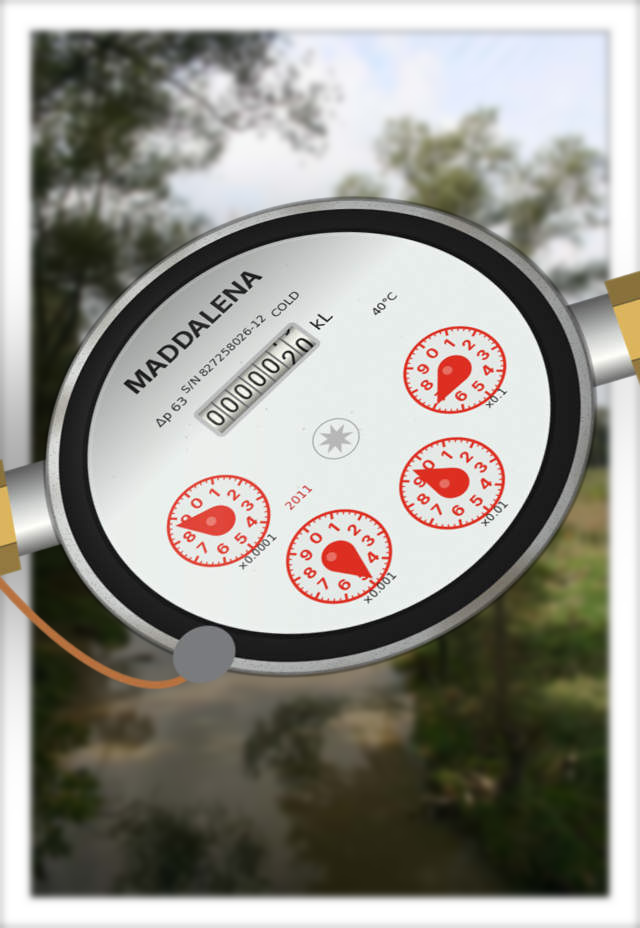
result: 19.6948; kL
